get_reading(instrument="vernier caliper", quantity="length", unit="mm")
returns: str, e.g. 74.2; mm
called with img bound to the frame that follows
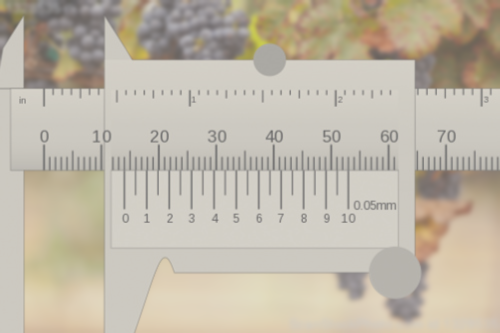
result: 14.0; mm
